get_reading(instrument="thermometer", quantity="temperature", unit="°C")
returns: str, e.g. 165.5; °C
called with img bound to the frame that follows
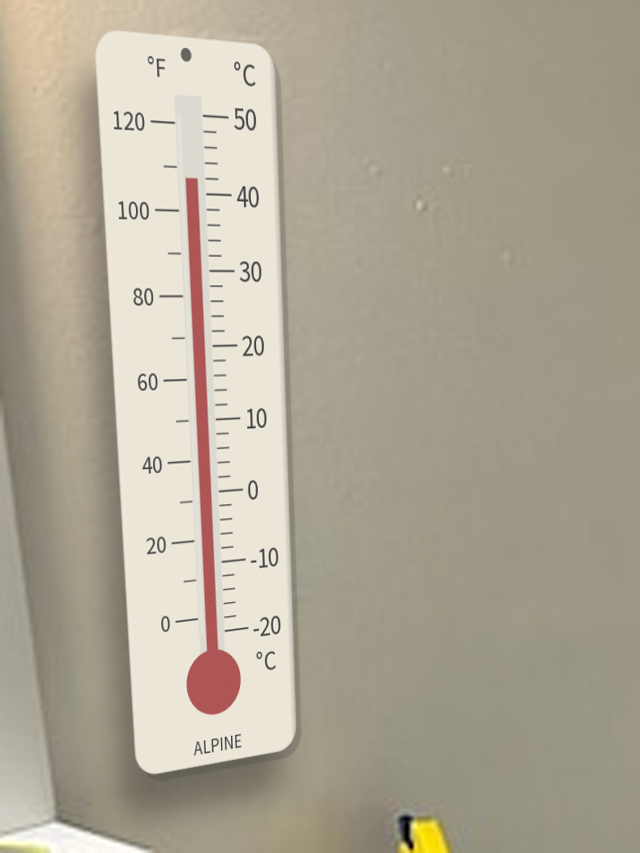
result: 42; °C
